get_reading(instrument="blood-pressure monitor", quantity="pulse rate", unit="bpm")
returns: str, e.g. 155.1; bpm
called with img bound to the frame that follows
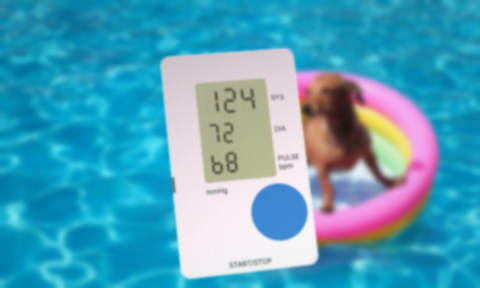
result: 68; bpm
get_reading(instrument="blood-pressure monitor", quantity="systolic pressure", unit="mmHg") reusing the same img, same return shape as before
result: 124; mmHg
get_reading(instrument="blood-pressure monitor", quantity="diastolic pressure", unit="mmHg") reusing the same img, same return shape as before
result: 72; mmHg
